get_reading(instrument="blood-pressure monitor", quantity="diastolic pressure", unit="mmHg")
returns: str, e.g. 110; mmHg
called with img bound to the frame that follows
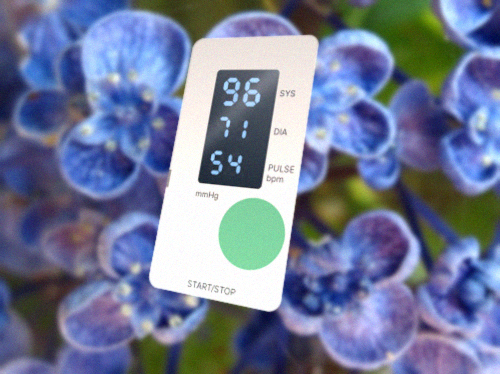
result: 71; mmHg
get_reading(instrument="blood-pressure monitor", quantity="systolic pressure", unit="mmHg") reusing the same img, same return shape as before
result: 96; mmHg
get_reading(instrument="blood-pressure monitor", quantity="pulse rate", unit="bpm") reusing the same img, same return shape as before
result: 54; bpm
